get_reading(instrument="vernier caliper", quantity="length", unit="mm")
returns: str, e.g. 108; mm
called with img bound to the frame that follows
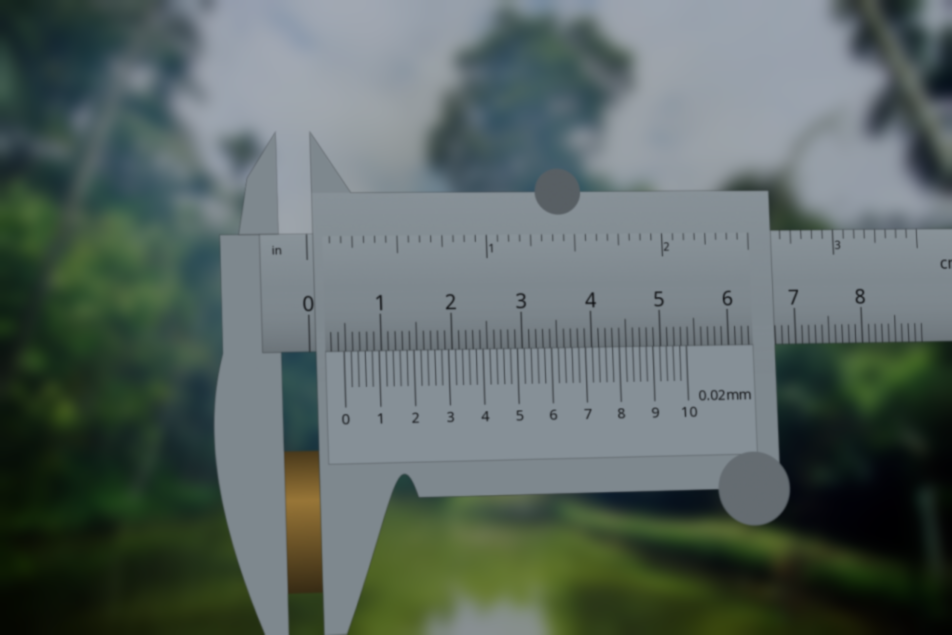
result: 4.8; mm
